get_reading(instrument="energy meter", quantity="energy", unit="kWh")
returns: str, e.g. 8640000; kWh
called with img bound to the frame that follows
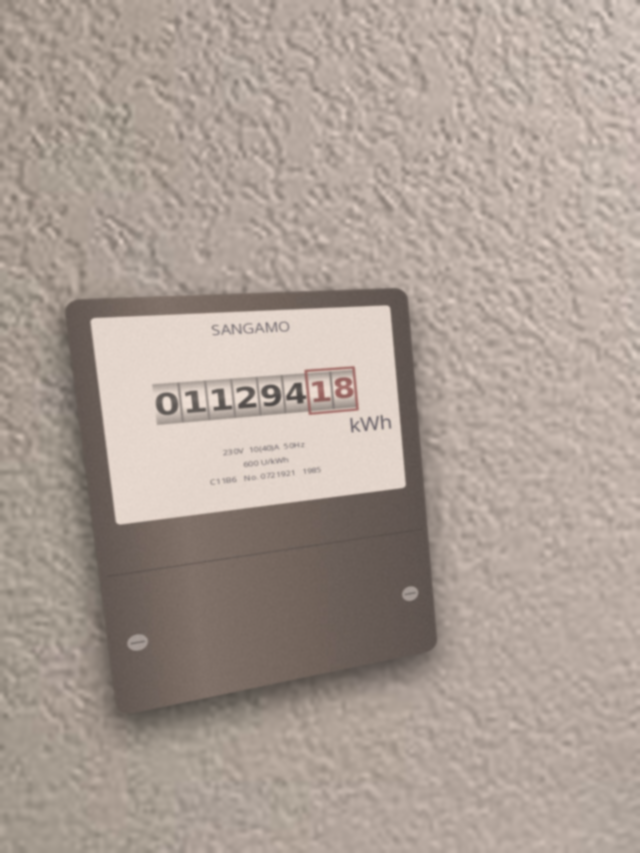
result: 11294.18; kWh
